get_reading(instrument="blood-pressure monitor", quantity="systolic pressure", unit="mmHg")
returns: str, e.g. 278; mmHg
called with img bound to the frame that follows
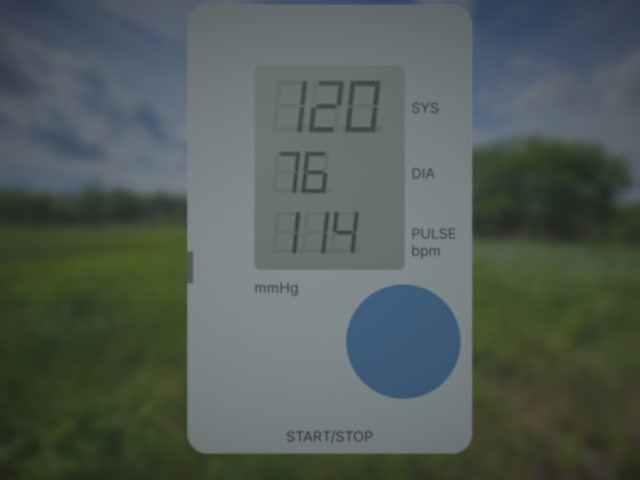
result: 120; mmHg
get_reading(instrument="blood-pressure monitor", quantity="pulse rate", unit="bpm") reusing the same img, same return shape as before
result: 114; bpm
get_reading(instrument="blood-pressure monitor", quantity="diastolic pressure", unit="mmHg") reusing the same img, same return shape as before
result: 76; mmHg
